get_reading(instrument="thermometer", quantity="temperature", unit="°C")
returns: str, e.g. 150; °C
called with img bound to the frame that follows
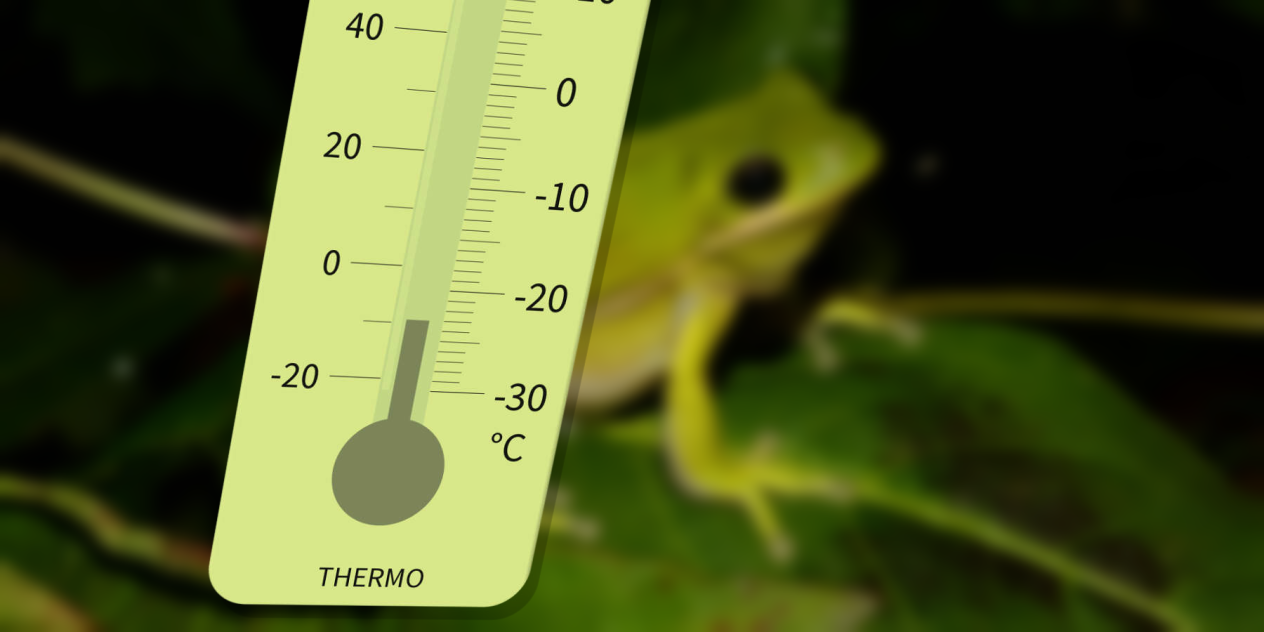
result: -23; °C
